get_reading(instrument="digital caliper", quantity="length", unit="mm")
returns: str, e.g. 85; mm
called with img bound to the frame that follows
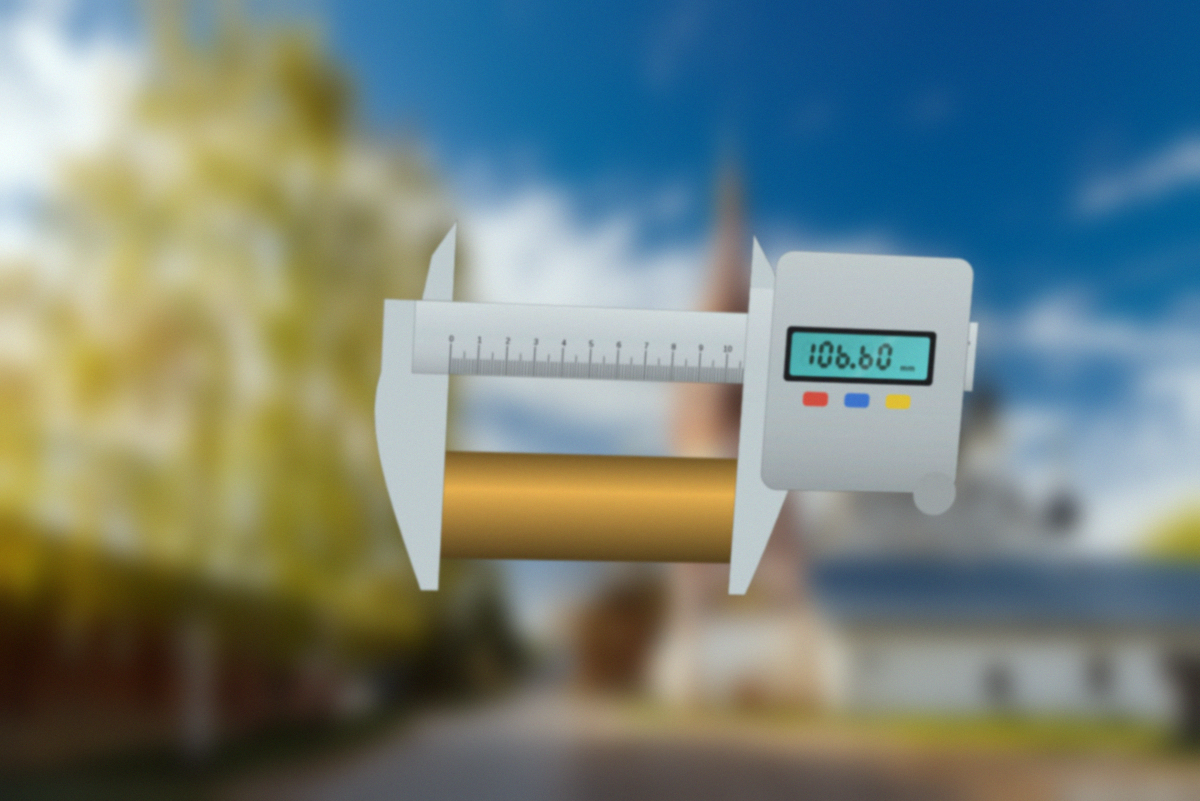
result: 106.60; mm
